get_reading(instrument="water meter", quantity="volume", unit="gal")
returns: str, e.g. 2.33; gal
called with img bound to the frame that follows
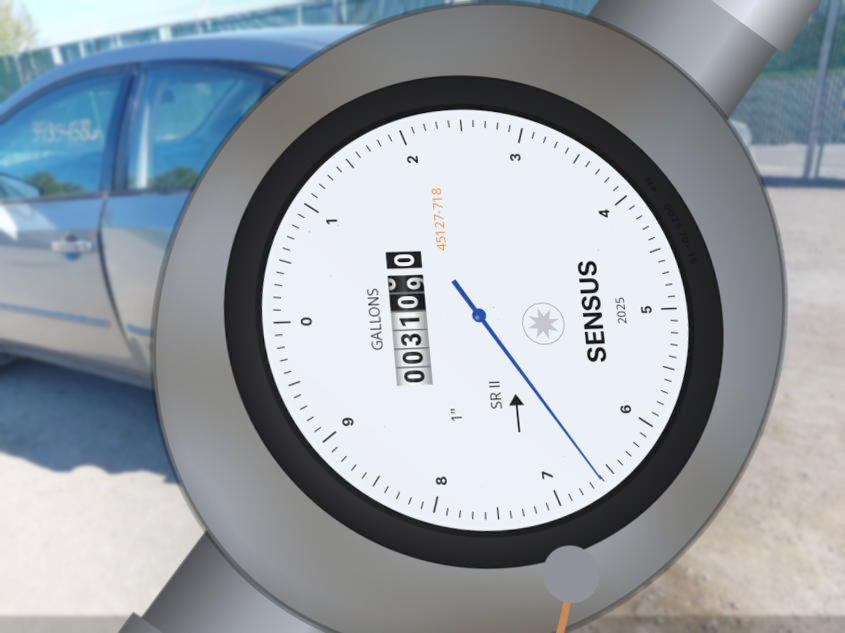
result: 31086.6; gal
